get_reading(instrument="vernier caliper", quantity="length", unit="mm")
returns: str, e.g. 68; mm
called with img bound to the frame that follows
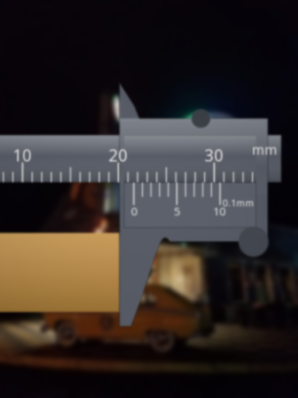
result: 21.6; mm
